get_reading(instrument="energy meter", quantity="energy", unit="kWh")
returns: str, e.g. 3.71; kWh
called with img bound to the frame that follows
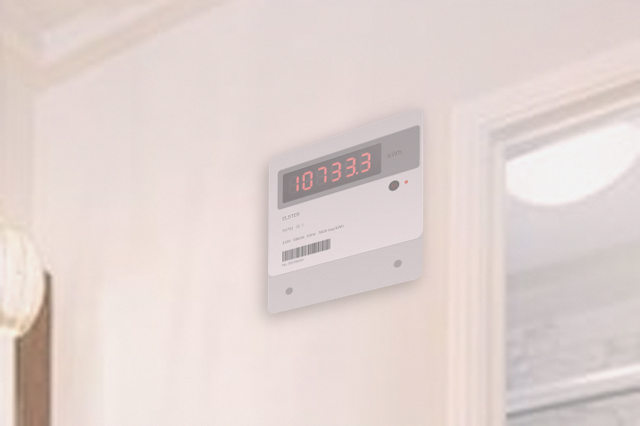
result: 10733.3; kWh
